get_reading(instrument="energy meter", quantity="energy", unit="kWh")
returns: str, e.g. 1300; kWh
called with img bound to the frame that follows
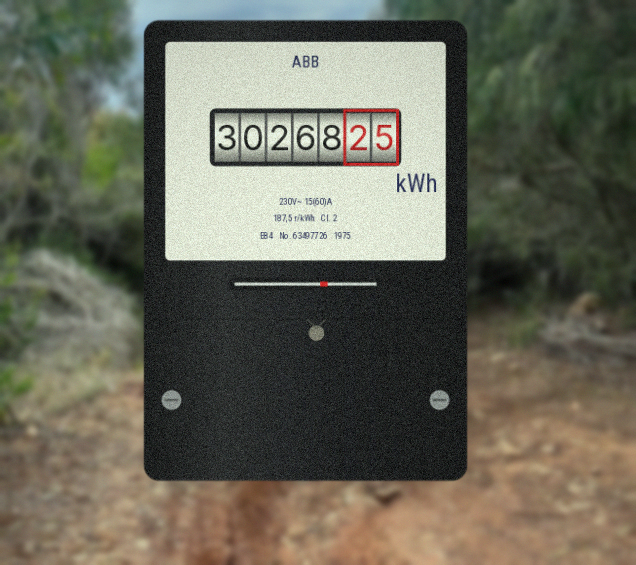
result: 30268.25; kWh
